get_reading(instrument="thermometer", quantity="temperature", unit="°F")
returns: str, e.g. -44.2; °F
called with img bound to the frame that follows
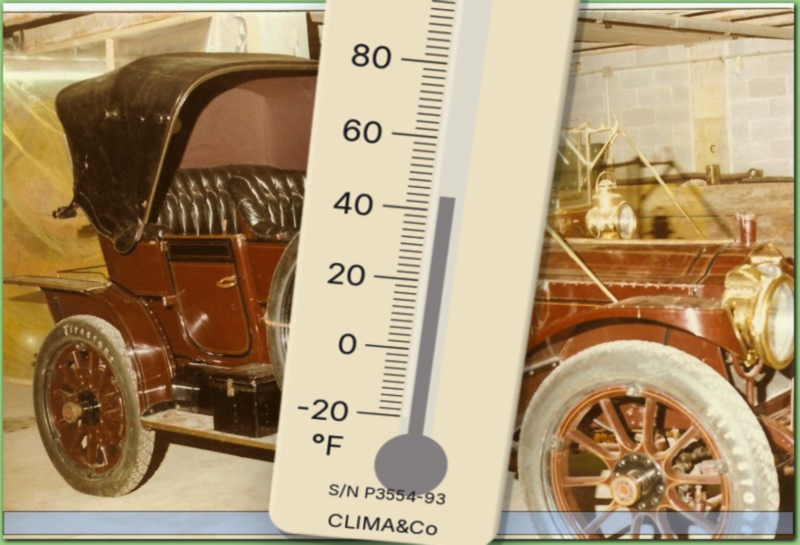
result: 44; °F
